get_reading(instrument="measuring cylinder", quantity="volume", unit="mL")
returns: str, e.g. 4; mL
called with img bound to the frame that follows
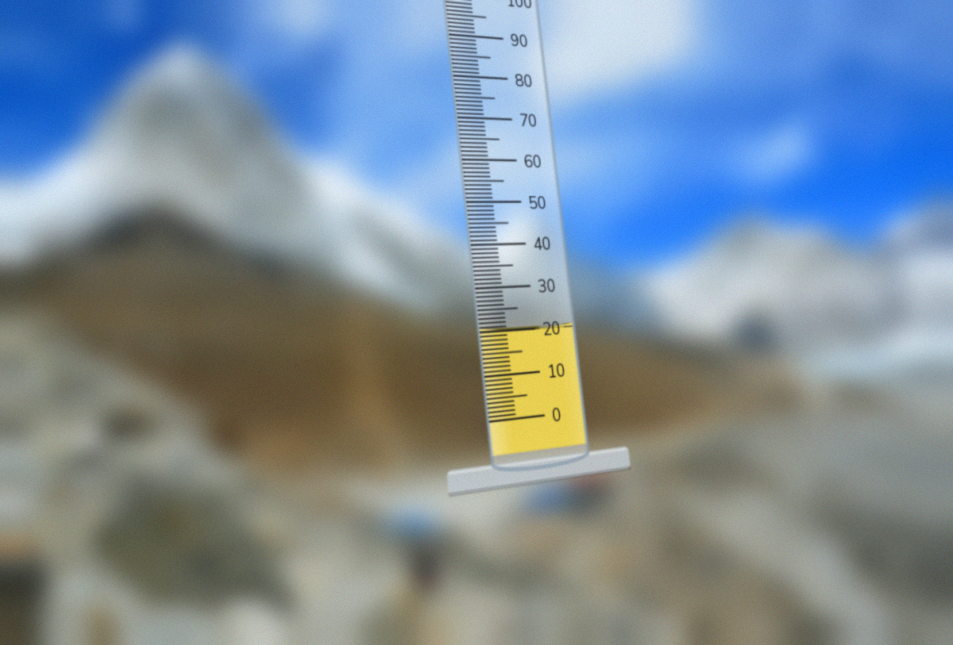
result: 20; mL
